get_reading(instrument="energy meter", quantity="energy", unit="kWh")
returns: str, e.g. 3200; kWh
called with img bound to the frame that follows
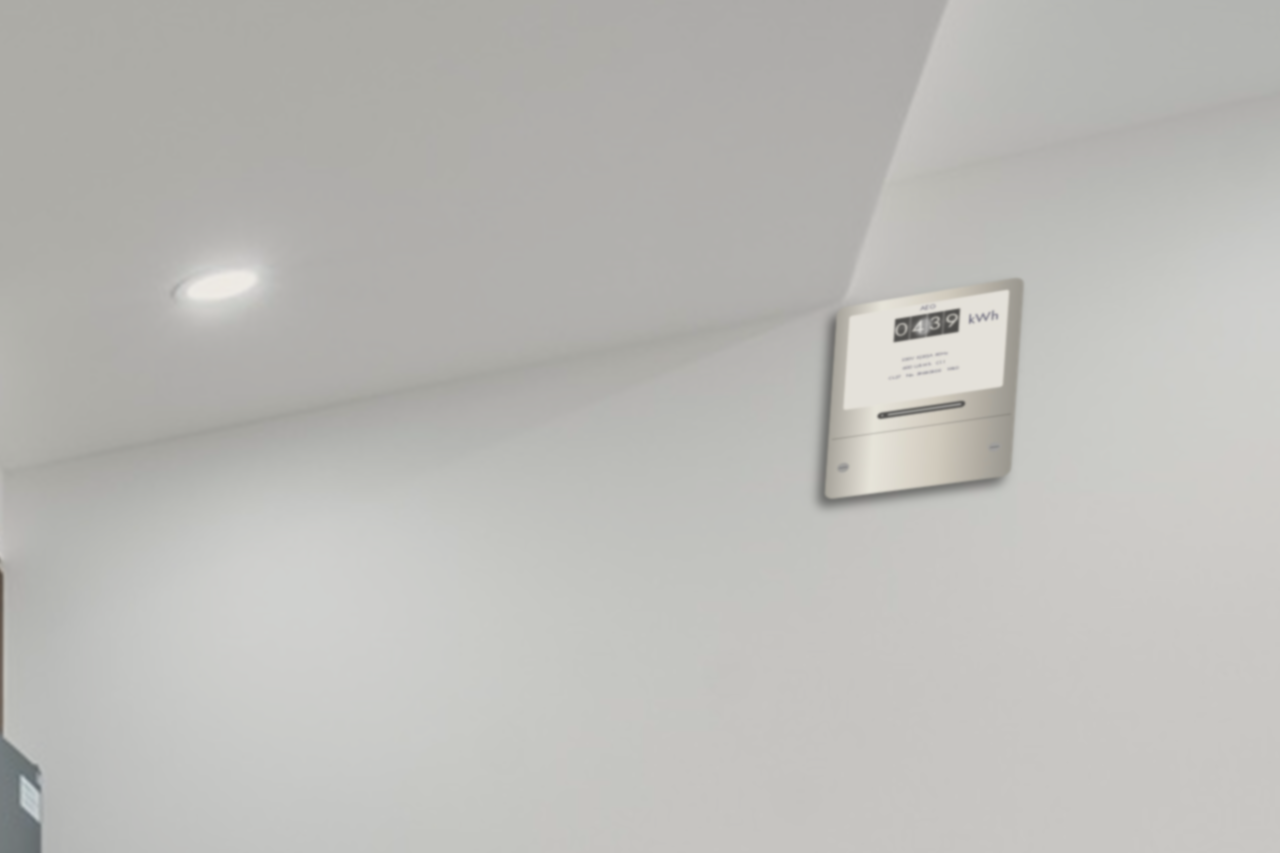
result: 439; kWh
